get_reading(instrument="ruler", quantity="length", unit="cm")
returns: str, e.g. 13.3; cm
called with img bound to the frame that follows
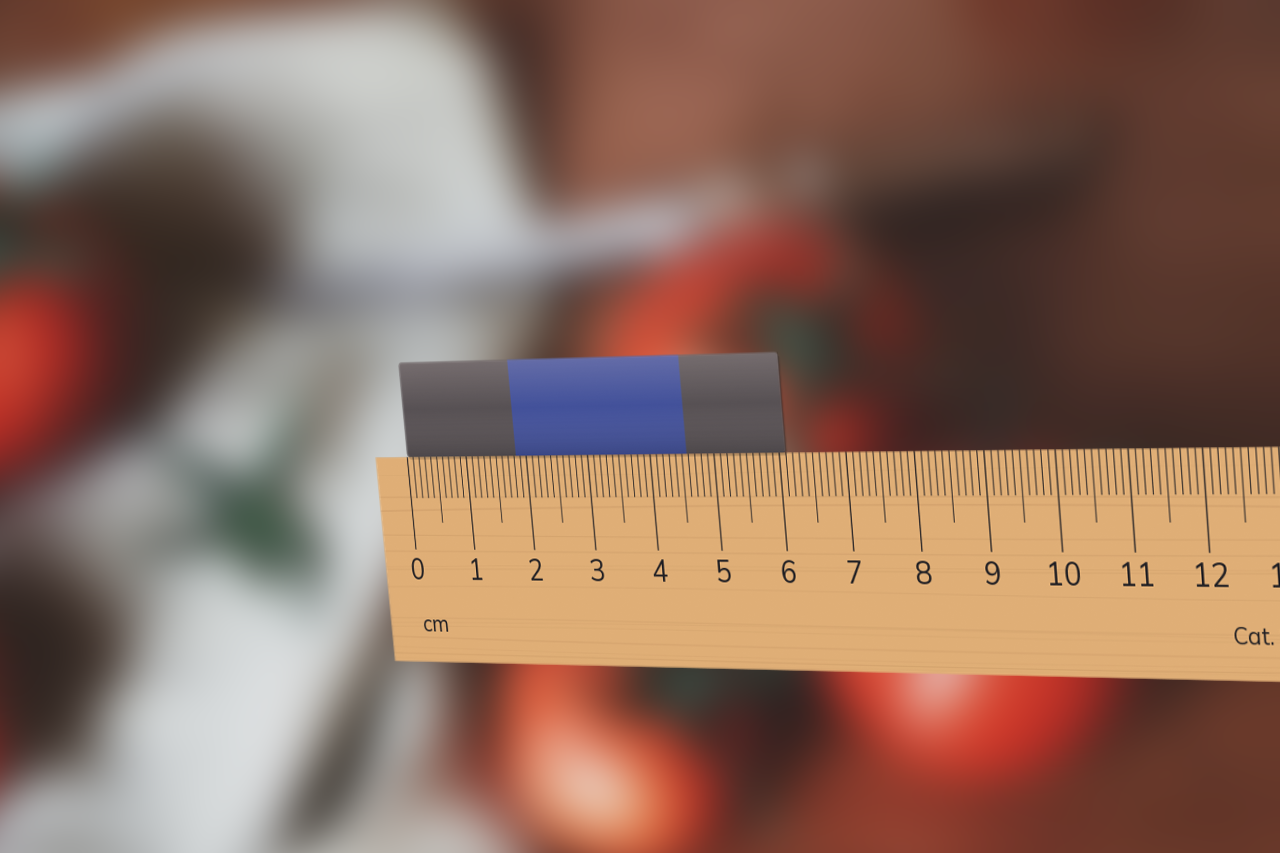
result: 6.1; cm
